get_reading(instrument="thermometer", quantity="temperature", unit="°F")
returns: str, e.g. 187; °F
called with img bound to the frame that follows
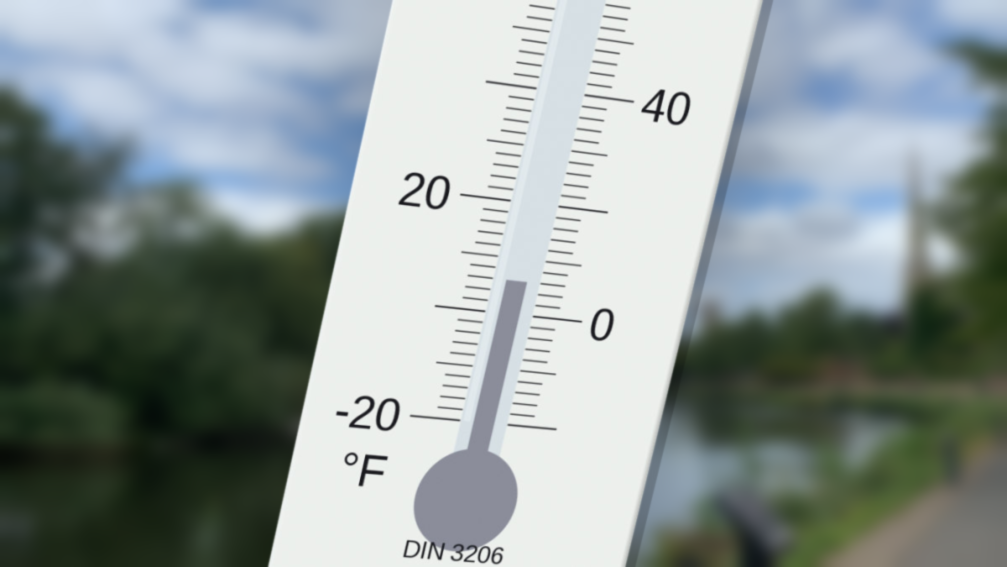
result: 6; °F
